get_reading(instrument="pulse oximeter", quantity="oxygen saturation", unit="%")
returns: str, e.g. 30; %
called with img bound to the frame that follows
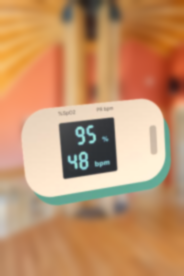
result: 95; %
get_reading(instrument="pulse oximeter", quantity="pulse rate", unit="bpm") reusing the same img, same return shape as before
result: 48; bpm
